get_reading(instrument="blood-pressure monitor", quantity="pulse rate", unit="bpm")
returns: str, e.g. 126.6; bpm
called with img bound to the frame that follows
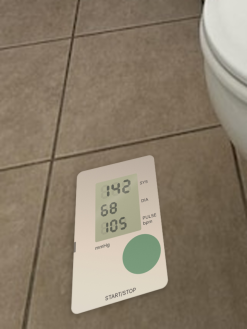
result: 105; bpm
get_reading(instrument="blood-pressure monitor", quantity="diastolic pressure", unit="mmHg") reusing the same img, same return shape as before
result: 68; mmHg
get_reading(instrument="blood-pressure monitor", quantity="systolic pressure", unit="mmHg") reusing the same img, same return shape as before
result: 142; mmHg
